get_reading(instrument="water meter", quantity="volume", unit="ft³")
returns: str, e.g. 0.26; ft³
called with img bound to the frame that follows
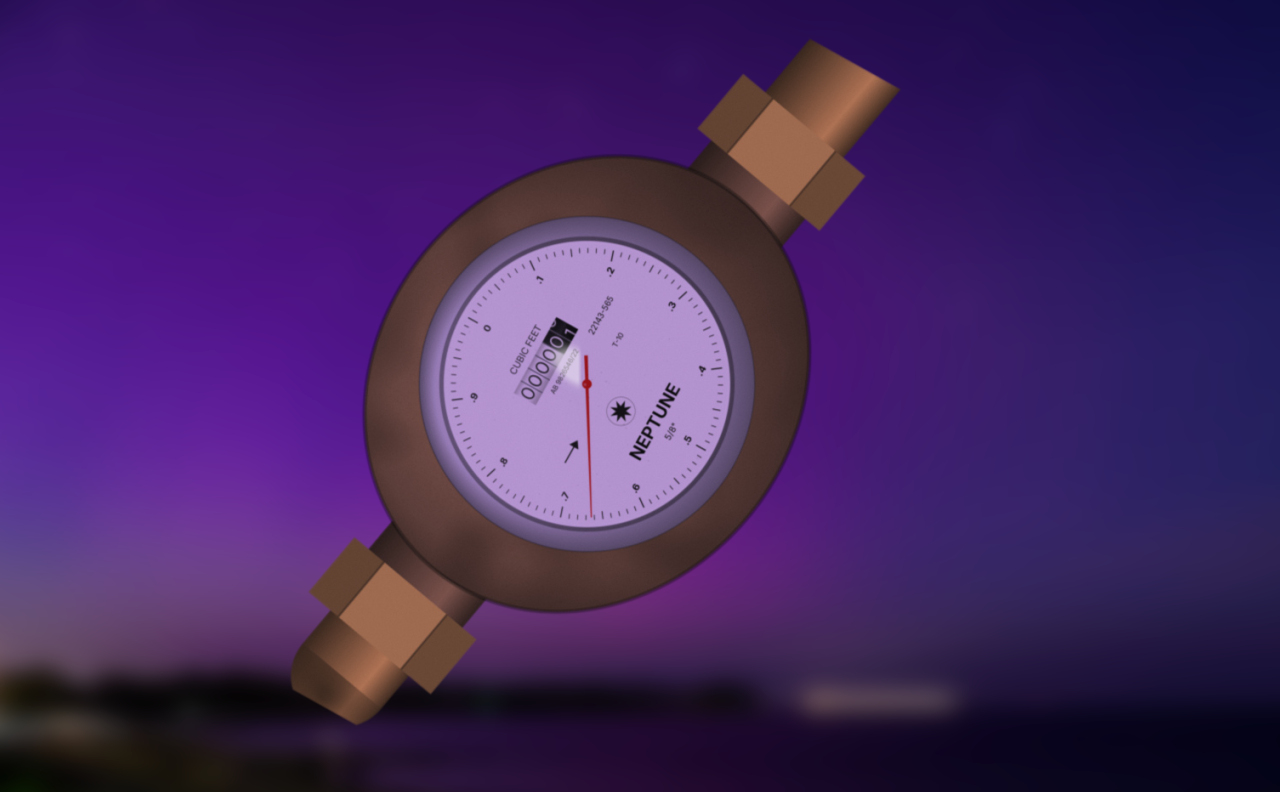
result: 0.66; ft³
